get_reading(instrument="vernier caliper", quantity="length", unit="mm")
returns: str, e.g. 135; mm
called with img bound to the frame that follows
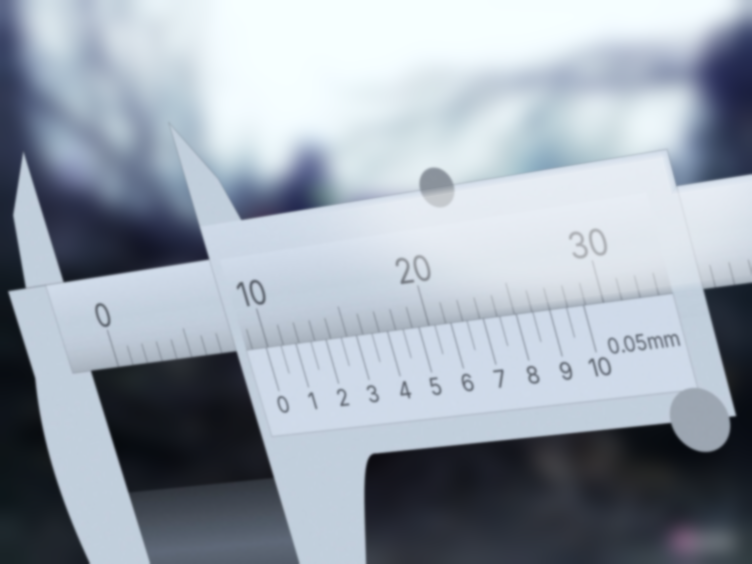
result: 9.9; mm
